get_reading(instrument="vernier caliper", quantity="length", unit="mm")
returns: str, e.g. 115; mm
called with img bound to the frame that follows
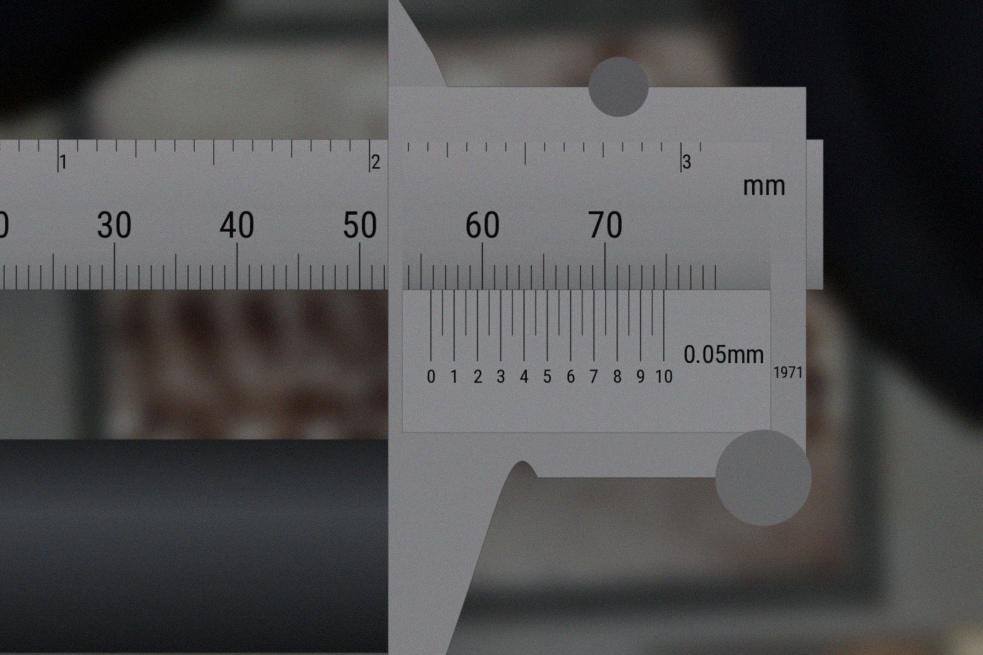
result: 55.8; mm
